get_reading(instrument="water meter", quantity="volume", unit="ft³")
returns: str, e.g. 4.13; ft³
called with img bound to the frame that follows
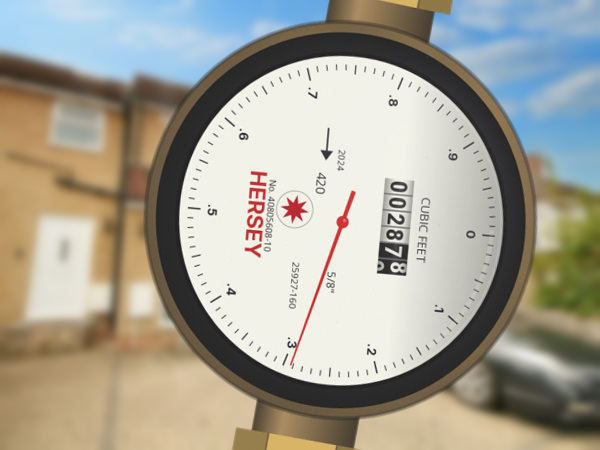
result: 2878.29; ft³
